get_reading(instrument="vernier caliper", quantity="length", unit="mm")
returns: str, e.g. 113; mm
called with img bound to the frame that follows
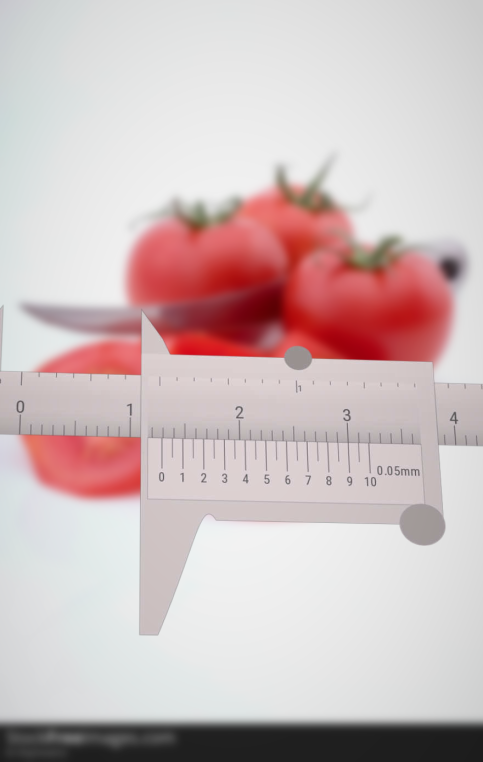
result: 12.9; mm
